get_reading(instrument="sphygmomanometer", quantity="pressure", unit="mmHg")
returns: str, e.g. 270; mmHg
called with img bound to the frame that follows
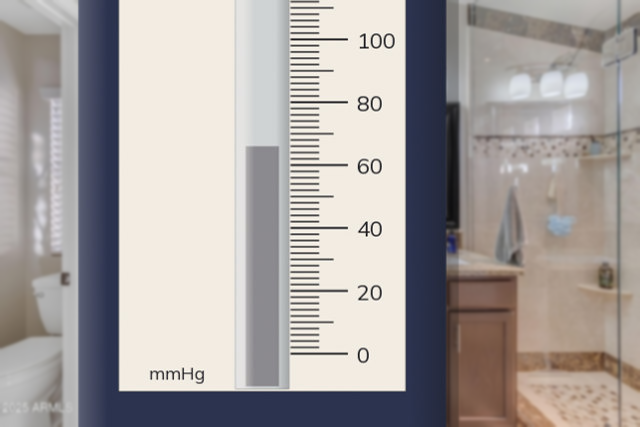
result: 66; mmHg
